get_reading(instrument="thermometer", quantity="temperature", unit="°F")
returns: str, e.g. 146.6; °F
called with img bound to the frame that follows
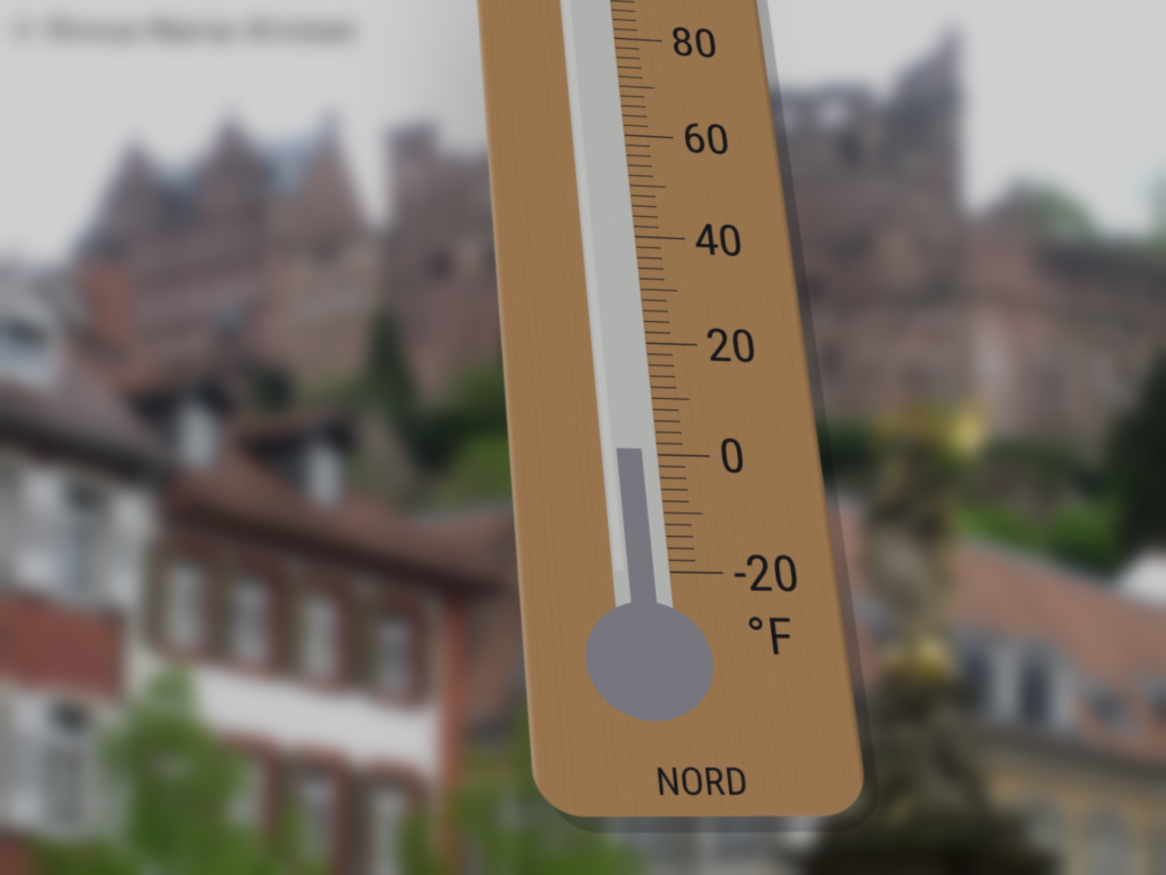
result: 1; °F
